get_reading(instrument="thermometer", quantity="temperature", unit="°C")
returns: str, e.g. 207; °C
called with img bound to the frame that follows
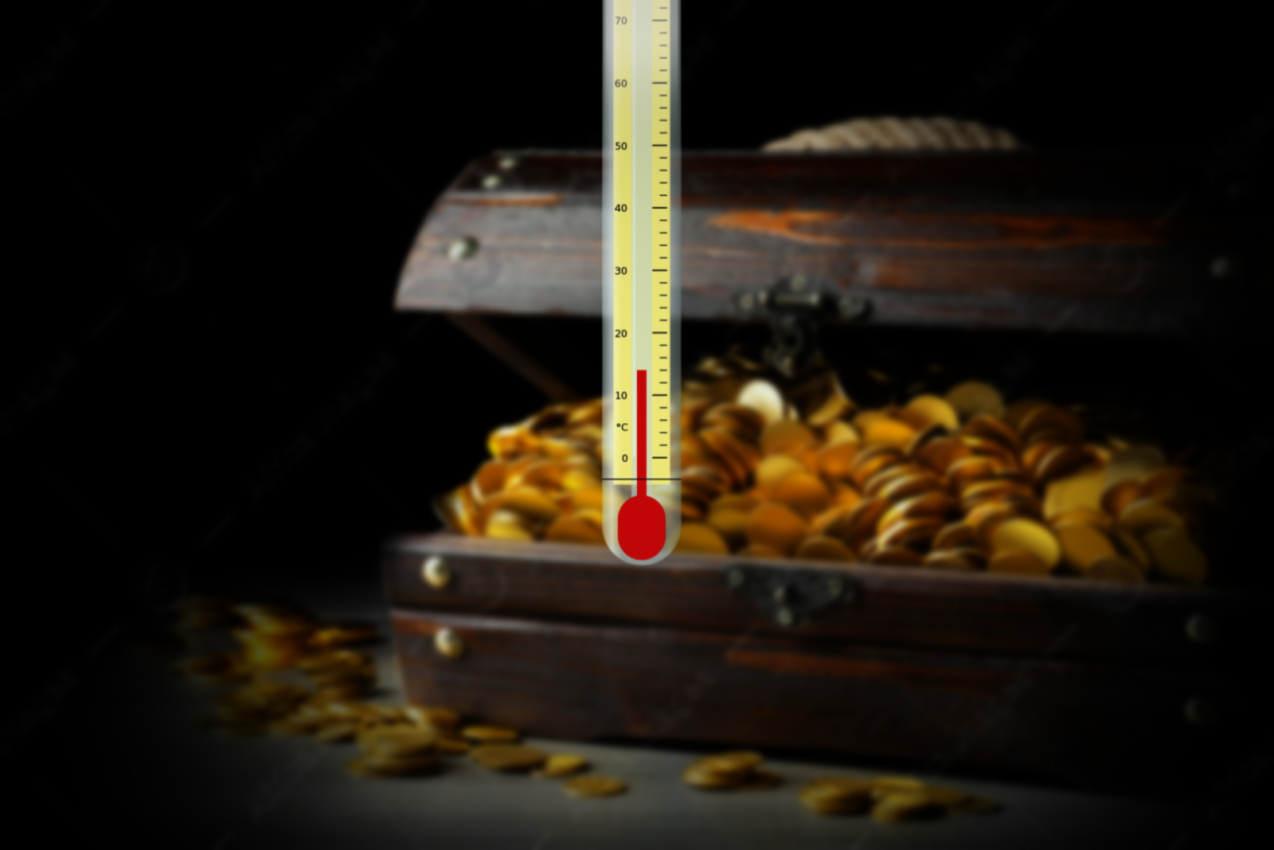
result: 14; °C
